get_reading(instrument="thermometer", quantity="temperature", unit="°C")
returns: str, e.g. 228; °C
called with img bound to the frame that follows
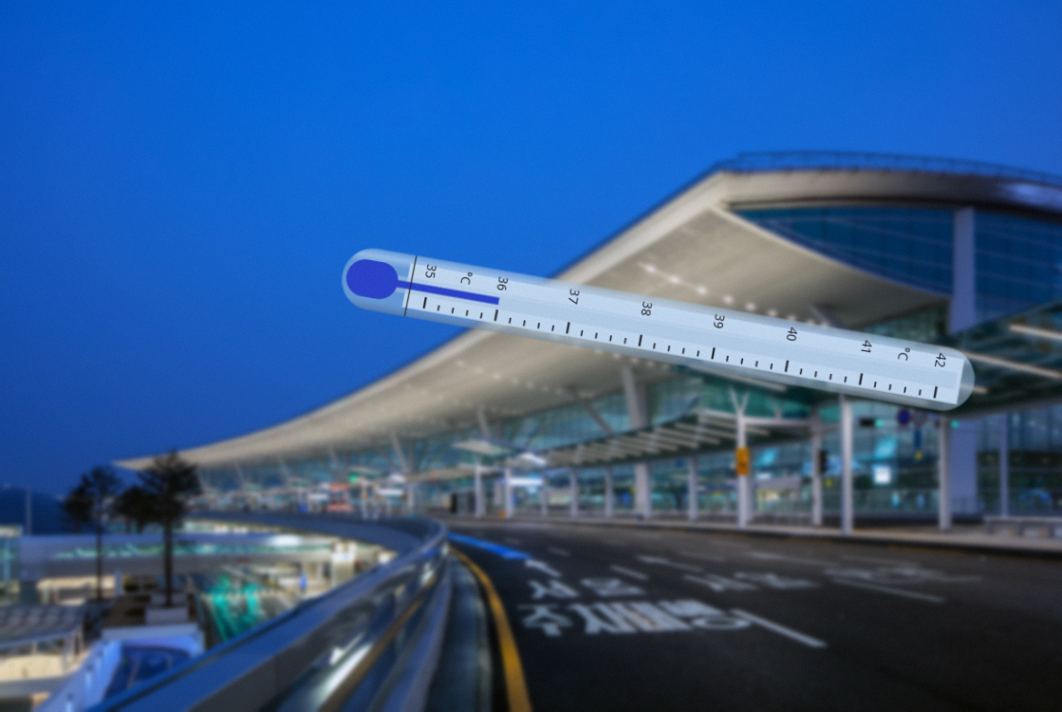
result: 36; °C
